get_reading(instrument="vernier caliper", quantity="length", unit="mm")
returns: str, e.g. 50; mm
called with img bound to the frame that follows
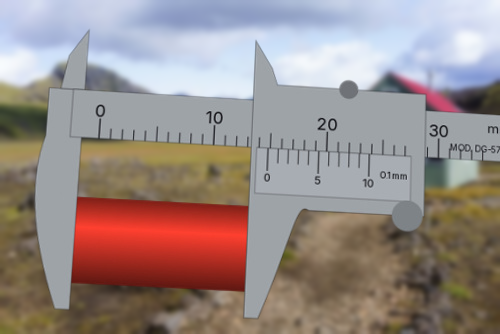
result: 14.8; mm
